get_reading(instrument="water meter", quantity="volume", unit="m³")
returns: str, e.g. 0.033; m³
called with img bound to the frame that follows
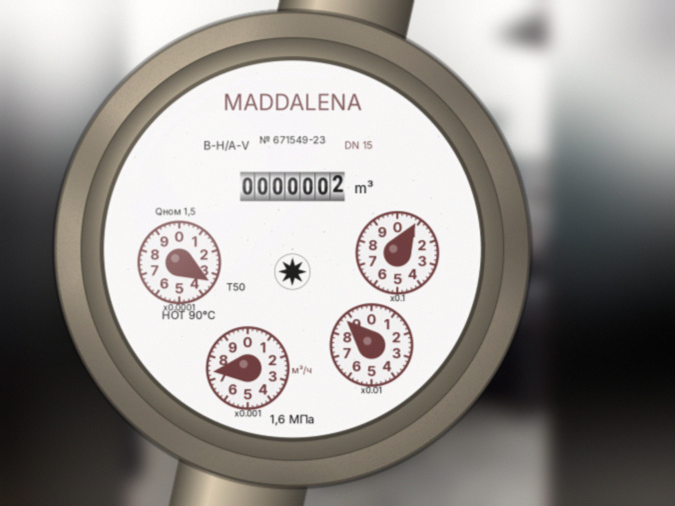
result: 2.0873; m³
